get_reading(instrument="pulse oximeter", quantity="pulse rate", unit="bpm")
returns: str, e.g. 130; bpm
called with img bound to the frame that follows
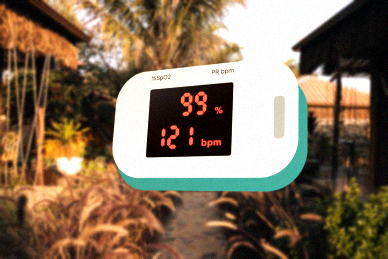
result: 121; bpm
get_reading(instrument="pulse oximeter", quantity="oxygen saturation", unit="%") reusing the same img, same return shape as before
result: 99; %
